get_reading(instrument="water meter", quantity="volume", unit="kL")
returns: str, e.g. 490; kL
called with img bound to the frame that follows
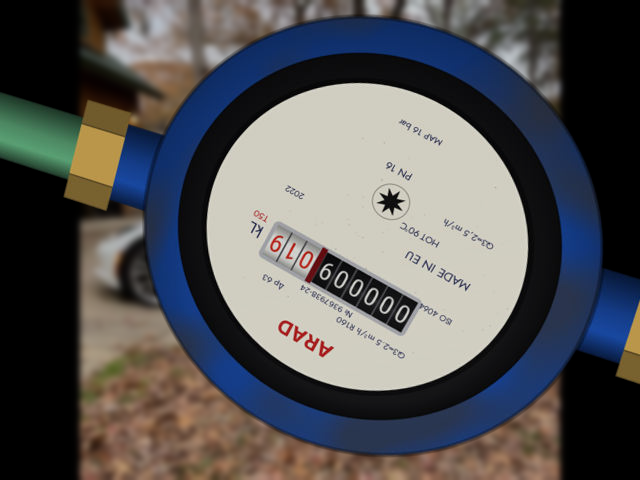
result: 9.019; kL
